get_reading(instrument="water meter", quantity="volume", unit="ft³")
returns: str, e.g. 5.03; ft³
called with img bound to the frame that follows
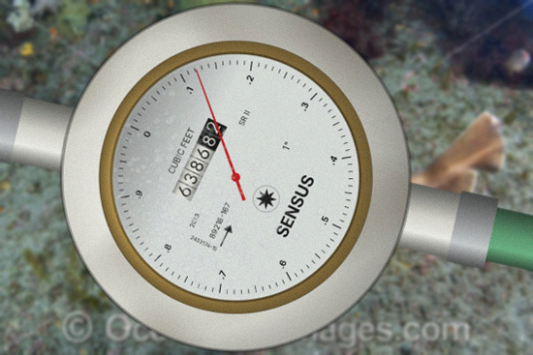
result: 638682.12; ft³
